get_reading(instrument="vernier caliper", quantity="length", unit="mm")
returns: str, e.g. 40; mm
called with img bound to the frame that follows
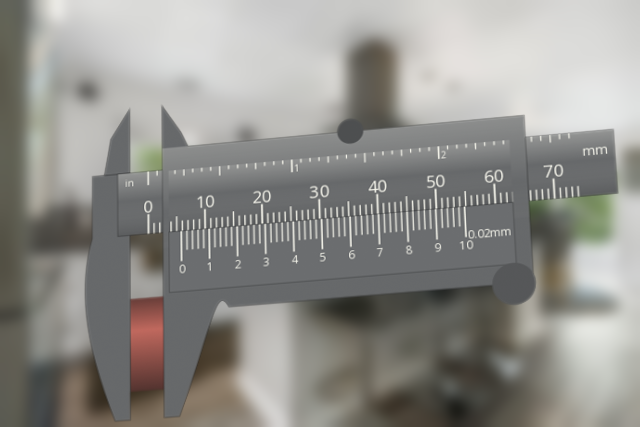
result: 5.8; mm
